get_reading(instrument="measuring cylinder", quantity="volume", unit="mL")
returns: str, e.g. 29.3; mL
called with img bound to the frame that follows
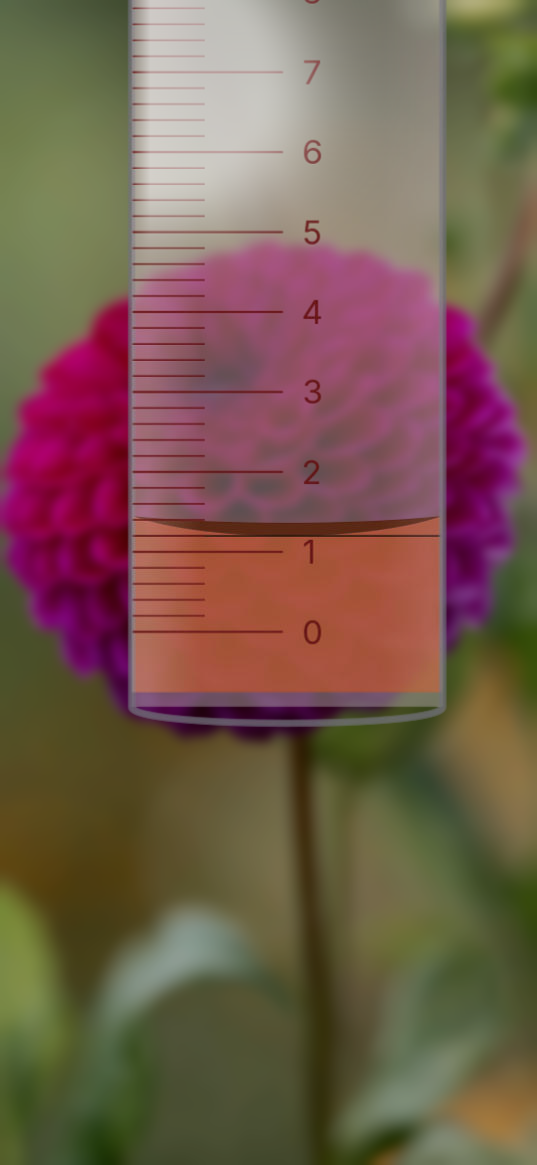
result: 1.2; mL
